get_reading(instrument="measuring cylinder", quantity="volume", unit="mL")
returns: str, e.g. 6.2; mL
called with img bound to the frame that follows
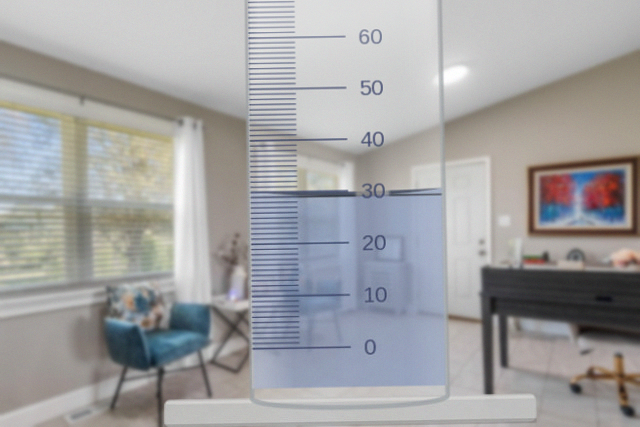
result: 29; mL
